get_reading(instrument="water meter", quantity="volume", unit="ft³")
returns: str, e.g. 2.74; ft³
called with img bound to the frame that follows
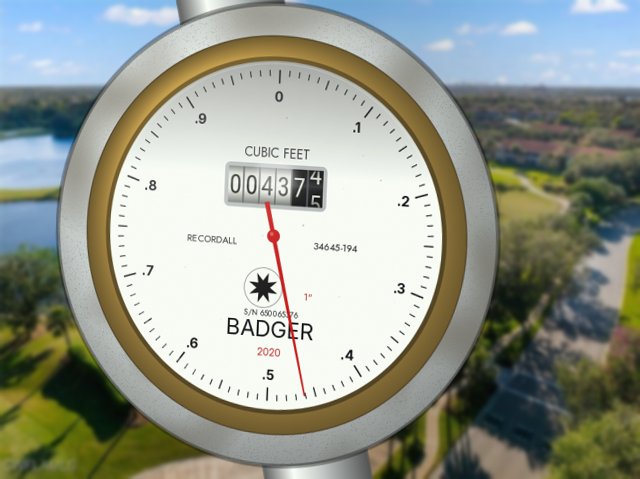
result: 4374.46; ft³
